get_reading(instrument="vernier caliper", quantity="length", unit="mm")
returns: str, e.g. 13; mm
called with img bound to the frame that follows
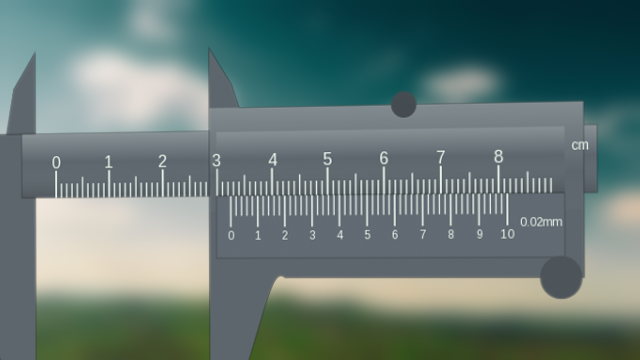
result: 32.5; mm
